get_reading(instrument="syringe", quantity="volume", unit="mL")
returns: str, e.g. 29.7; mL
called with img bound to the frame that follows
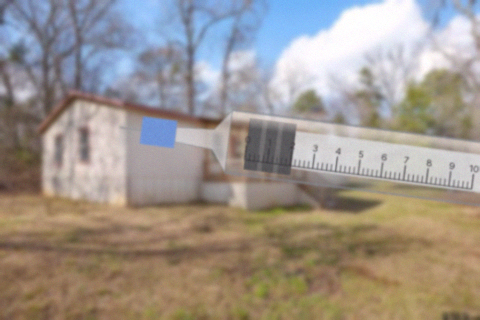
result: 0; mL
